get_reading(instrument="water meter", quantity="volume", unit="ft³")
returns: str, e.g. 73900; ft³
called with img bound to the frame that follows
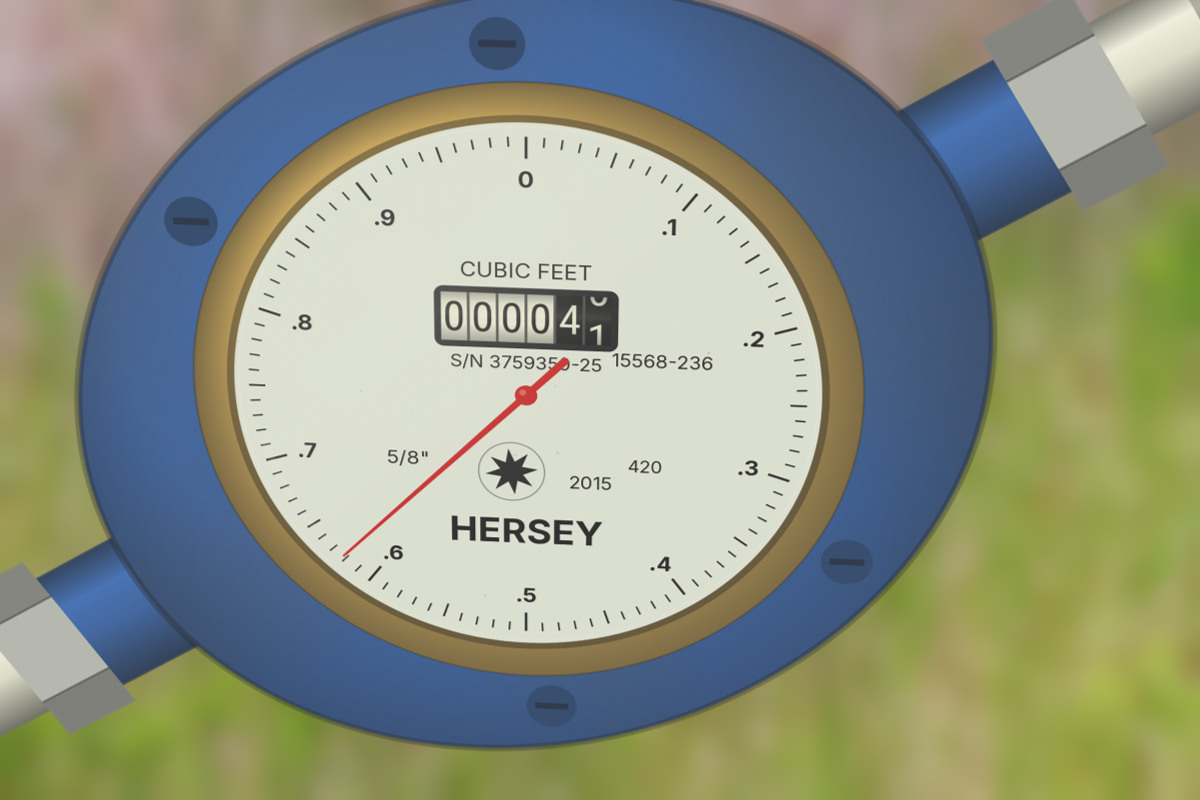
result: 40.62; ft³
